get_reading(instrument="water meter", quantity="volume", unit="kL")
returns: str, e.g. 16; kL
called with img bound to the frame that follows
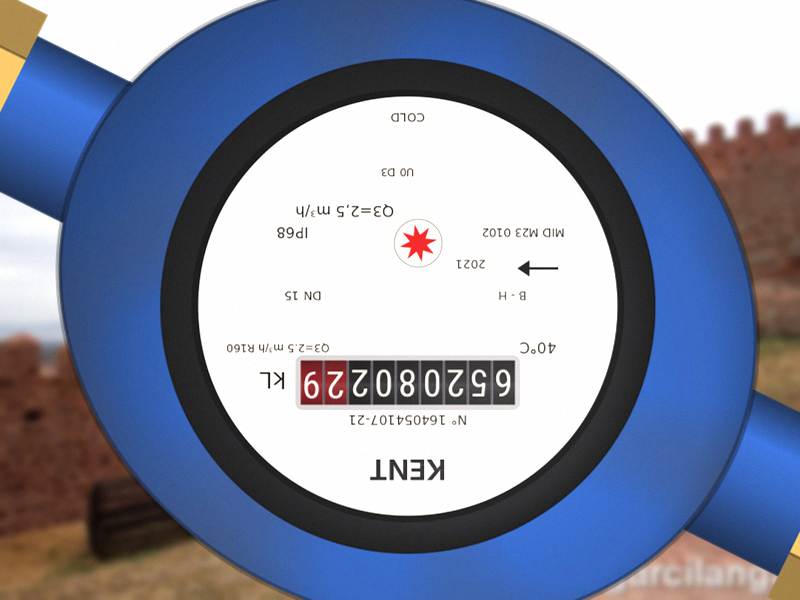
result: 6520802.29; kL
